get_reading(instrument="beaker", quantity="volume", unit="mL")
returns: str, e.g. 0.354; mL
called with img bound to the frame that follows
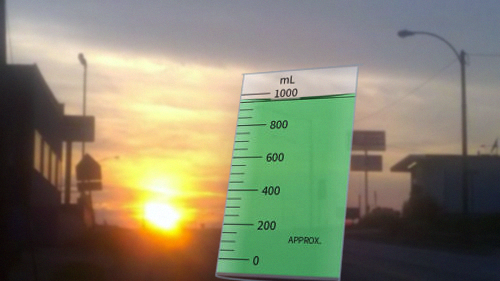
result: 950; mL
